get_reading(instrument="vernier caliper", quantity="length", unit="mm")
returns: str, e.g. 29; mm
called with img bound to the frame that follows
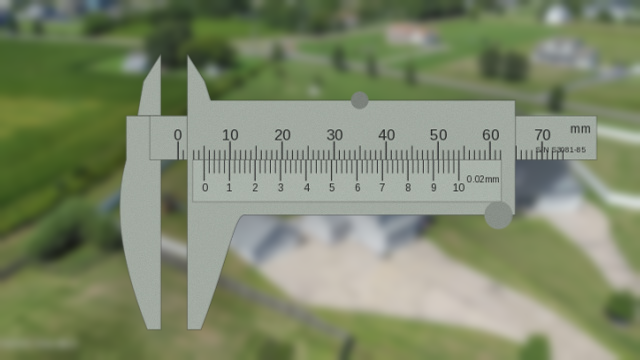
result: 5.0; mm
